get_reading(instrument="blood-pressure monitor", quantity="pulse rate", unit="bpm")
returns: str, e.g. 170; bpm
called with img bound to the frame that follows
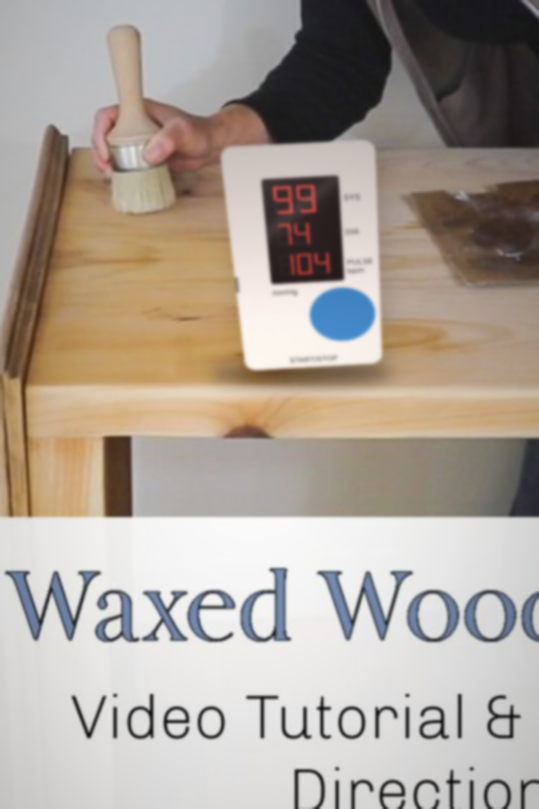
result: 104; bpm
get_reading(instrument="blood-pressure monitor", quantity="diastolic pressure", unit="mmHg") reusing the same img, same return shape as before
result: 74; mmHg
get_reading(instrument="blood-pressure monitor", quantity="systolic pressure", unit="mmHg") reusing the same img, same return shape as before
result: 99; mmHg
